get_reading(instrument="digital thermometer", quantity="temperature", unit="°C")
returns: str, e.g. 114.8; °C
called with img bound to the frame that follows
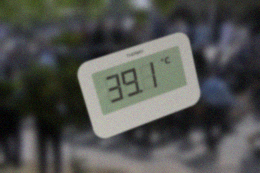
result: 39.1; °C
